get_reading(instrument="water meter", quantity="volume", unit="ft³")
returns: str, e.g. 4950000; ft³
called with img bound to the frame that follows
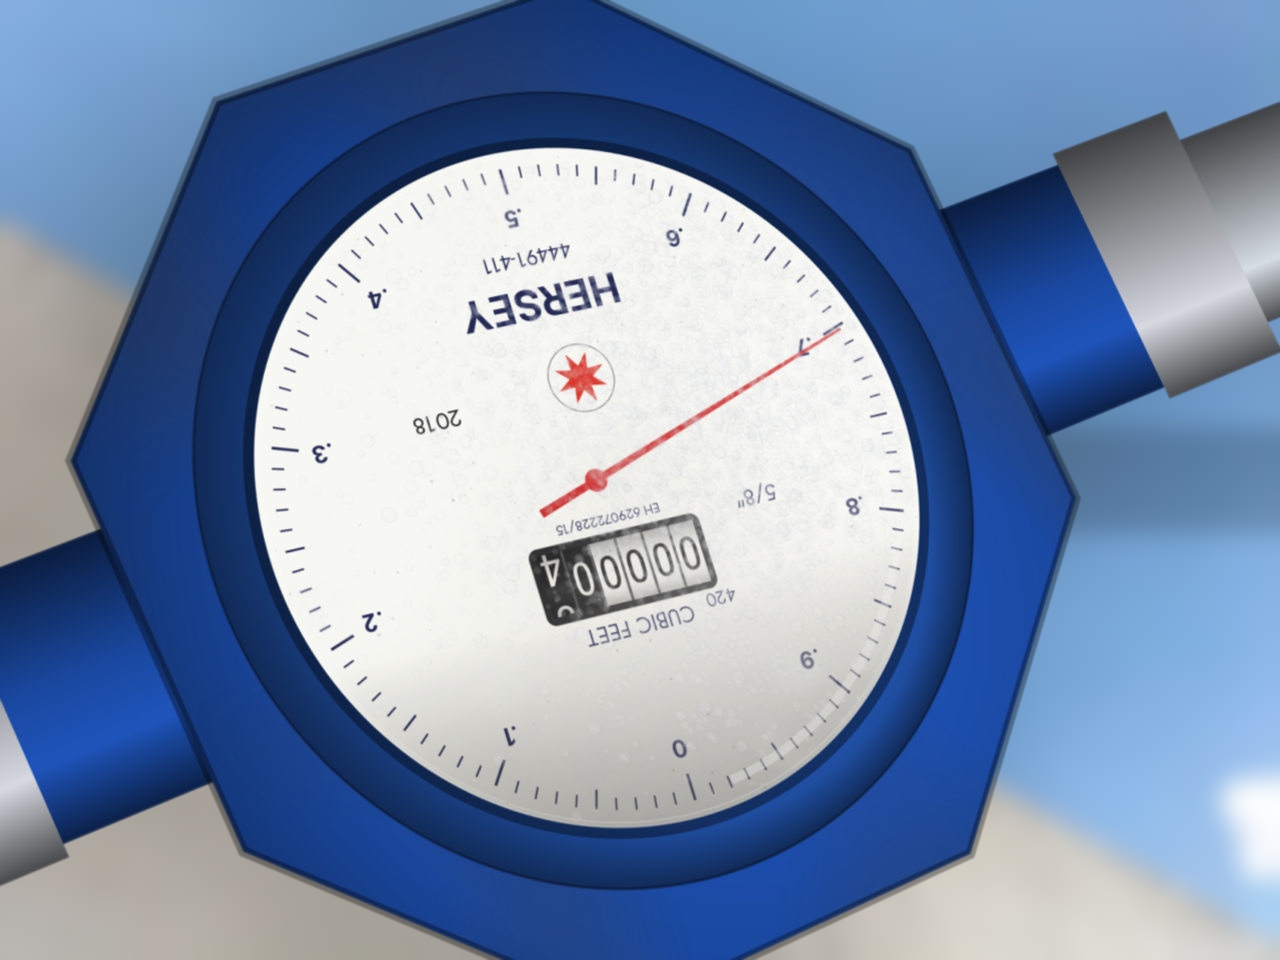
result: 3.70; ft³
